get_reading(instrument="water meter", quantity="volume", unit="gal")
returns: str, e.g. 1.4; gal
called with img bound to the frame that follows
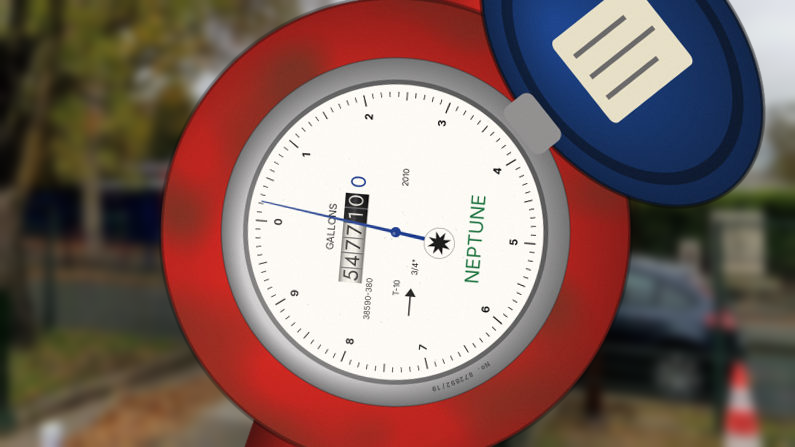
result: 5477100.2; gal
